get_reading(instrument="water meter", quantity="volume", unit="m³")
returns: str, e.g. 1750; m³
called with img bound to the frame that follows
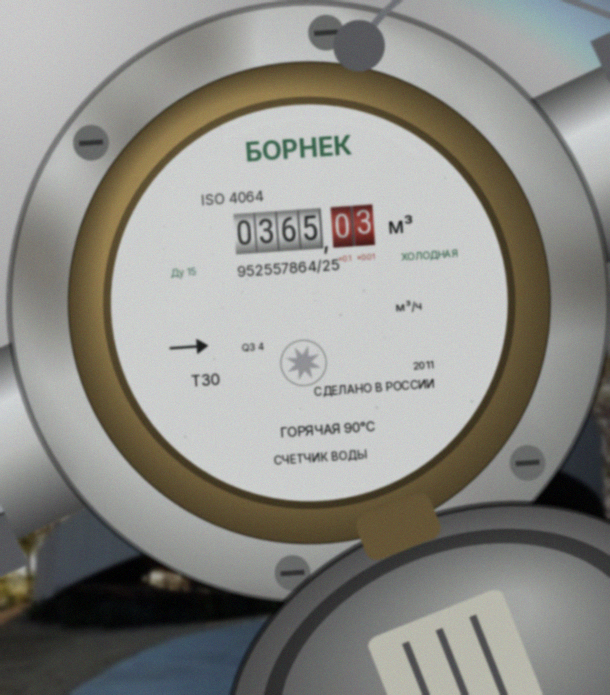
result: 365.03; m³
